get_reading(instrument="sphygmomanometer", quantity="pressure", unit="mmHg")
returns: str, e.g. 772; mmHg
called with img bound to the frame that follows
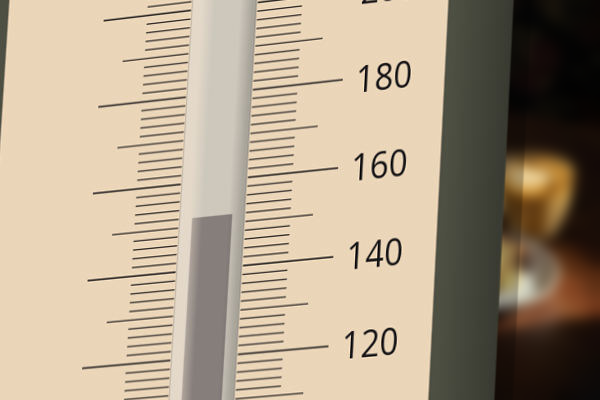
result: 152; mmHg
